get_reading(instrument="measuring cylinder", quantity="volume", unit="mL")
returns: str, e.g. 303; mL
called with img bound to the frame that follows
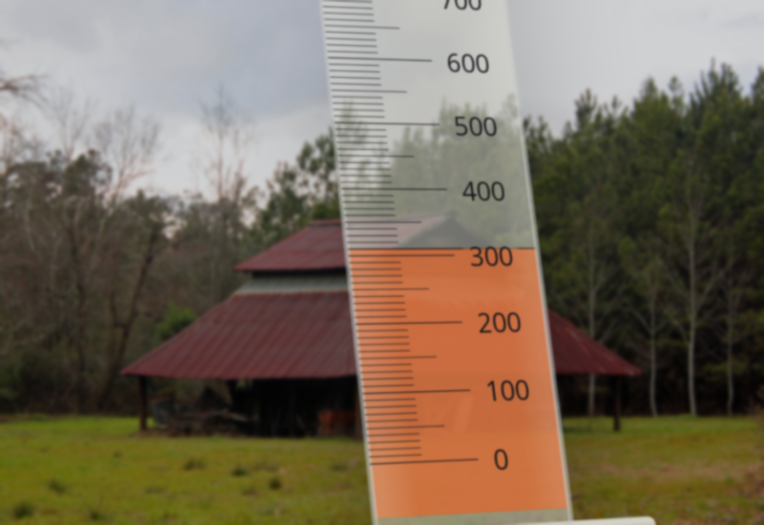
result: 310; mL
